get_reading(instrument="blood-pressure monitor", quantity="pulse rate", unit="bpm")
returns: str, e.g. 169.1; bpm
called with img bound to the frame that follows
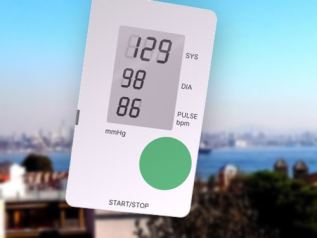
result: 86; bpm
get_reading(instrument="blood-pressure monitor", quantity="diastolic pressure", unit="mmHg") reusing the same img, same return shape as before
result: 98; mmHg
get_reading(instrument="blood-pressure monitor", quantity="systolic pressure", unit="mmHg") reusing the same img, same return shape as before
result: 129; mmHg
